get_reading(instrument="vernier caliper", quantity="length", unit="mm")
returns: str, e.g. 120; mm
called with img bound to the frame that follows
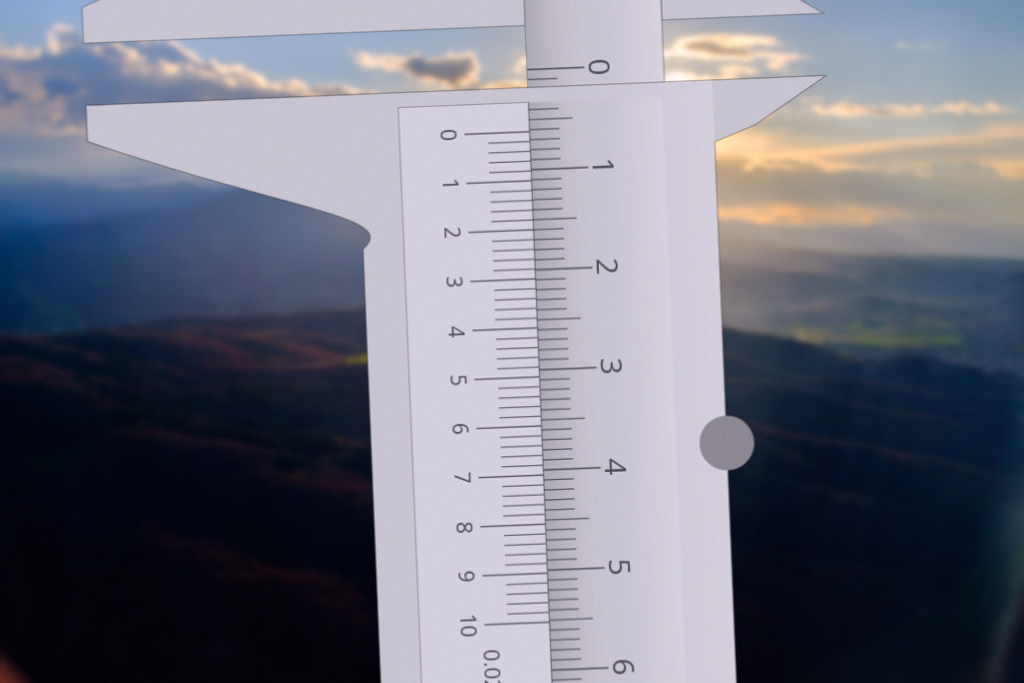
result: 6.2; mm
